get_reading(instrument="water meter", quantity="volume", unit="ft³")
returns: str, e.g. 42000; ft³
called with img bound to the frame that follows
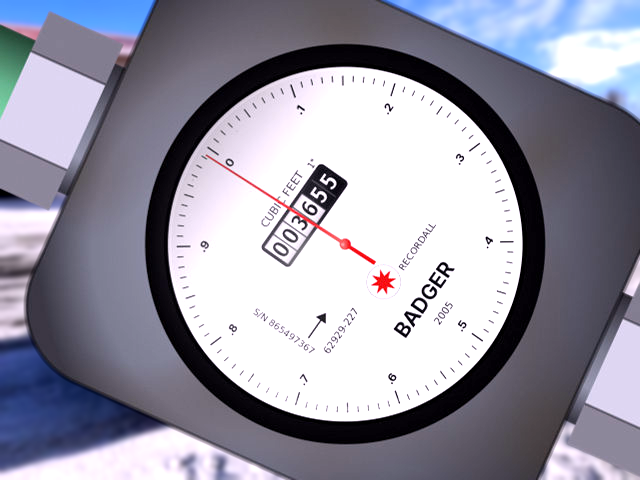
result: 3654.99; ft³
